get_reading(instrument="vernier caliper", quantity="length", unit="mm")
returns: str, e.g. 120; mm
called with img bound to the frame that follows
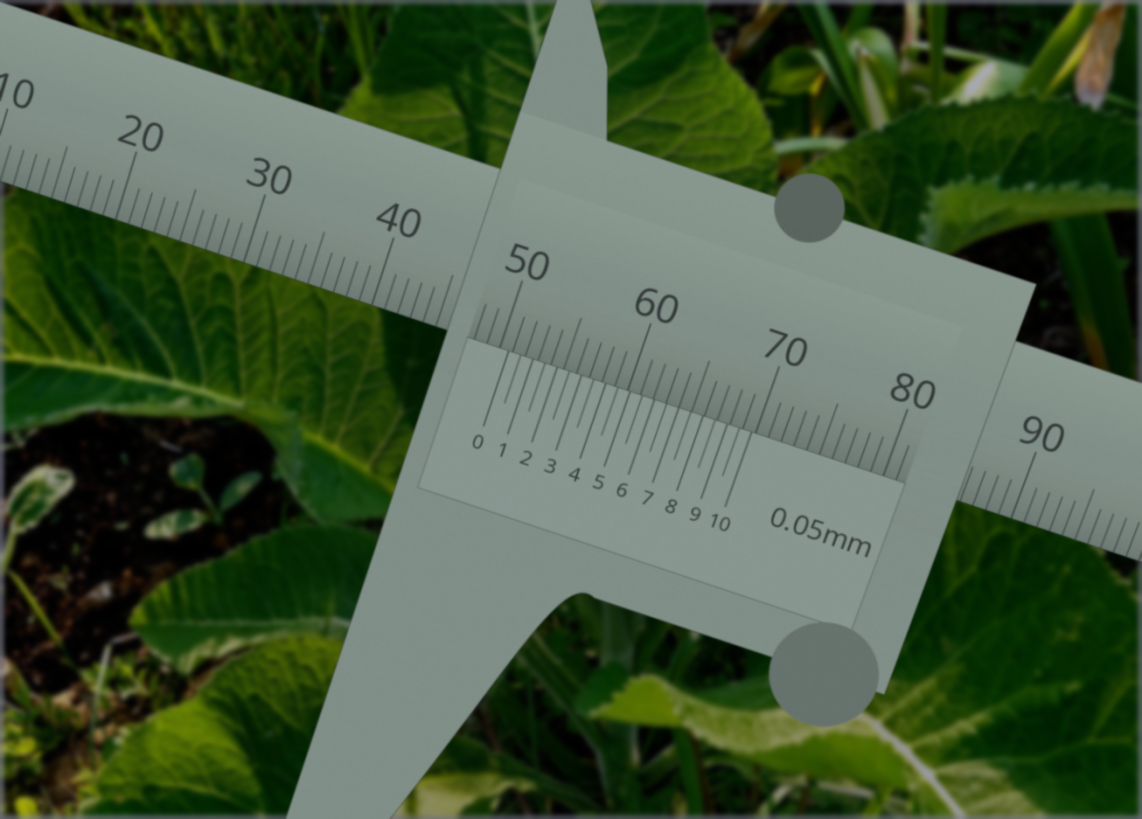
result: 50.7; mm
